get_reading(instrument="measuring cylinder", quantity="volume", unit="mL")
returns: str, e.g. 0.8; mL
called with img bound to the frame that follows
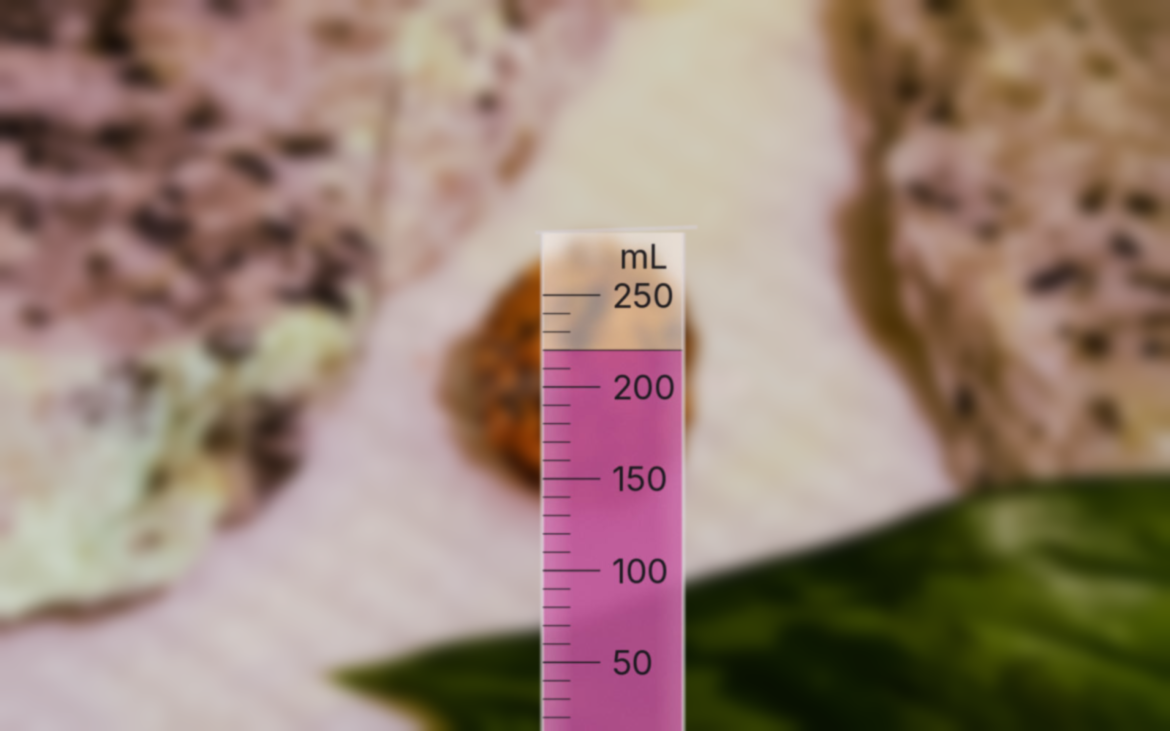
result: 220; mL
